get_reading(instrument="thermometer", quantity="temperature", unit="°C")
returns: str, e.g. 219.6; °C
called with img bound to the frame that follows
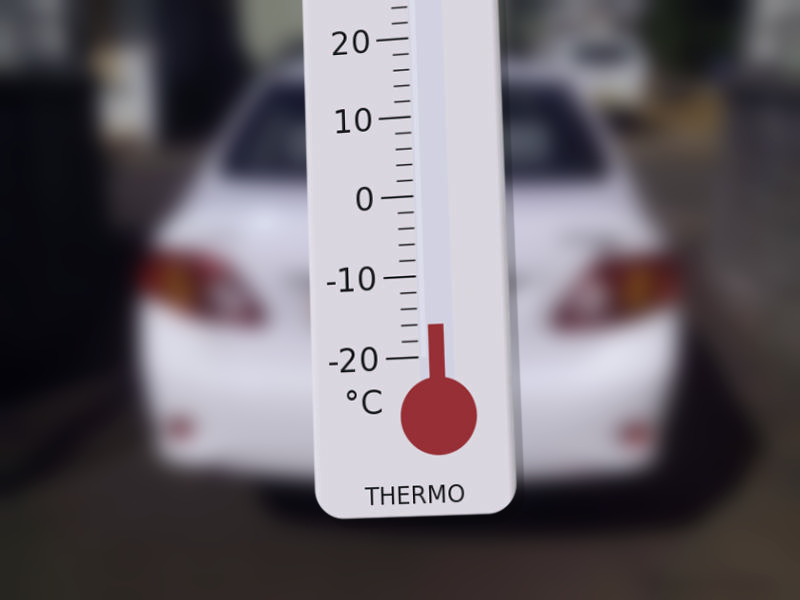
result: -16; °C
